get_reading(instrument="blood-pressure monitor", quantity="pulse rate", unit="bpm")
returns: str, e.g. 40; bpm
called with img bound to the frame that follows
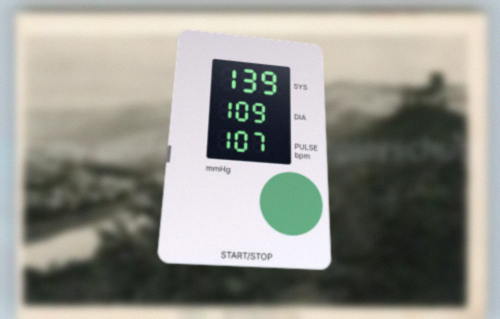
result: 107; bpm
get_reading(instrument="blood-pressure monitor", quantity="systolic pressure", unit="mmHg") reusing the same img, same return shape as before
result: 139; mmHg
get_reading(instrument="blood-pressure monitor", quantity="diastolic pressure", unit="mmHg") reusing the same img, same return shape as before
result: 109; mmHg
